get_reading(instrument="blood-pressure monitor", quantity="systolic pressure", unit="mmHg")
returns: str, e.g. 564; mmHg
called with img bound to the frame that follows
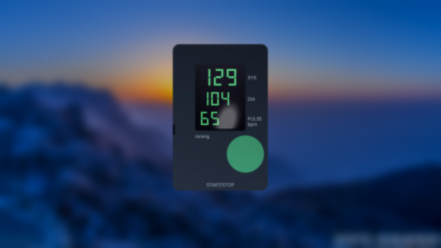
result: 129; mmHg
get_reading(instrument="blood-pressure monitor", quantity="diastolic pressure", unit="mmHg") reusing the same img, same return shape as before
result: 104; mmHg
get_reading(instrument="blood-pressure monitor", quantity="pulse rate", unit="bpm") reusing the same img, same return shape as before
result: 65; bpm
